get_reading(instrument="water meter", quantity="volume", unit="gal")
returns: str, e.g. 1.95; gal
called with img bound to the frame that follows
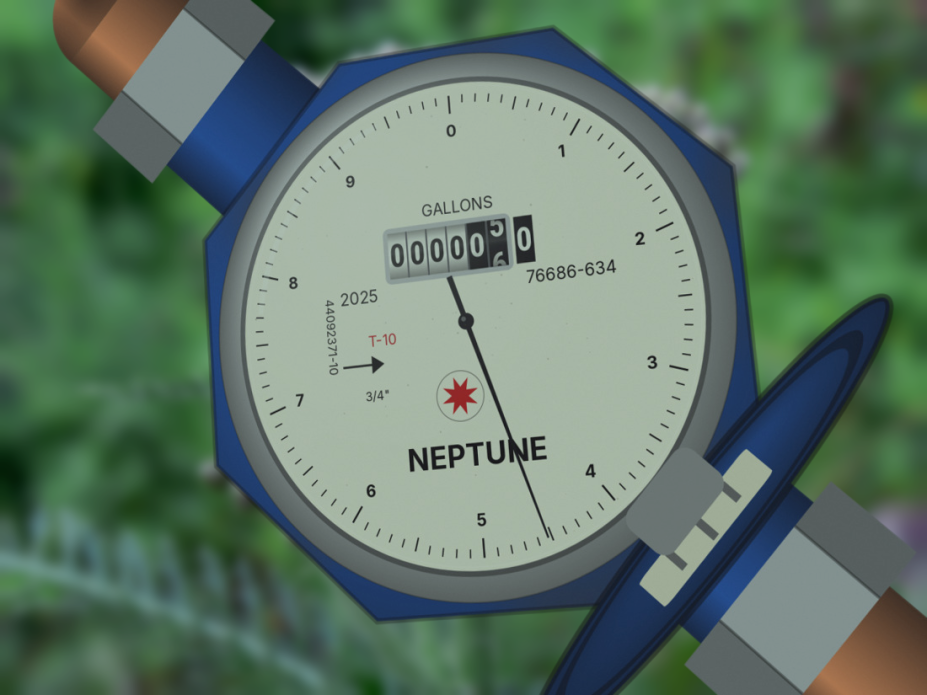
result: 54.5; gal
